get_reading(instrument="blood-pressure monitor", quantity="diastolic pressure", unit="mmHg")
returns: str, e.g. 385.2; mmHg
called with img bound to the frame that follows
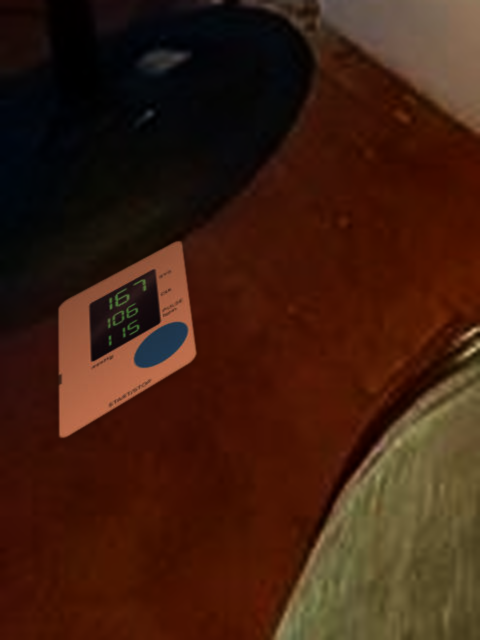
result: 106; mmHg
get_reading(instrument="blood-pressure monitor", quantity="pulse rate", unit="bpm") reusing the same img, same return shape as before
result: 115; bpm
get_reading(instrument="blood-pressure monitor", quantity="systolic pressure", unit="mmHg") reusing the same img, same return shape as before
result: 167; mmHg
